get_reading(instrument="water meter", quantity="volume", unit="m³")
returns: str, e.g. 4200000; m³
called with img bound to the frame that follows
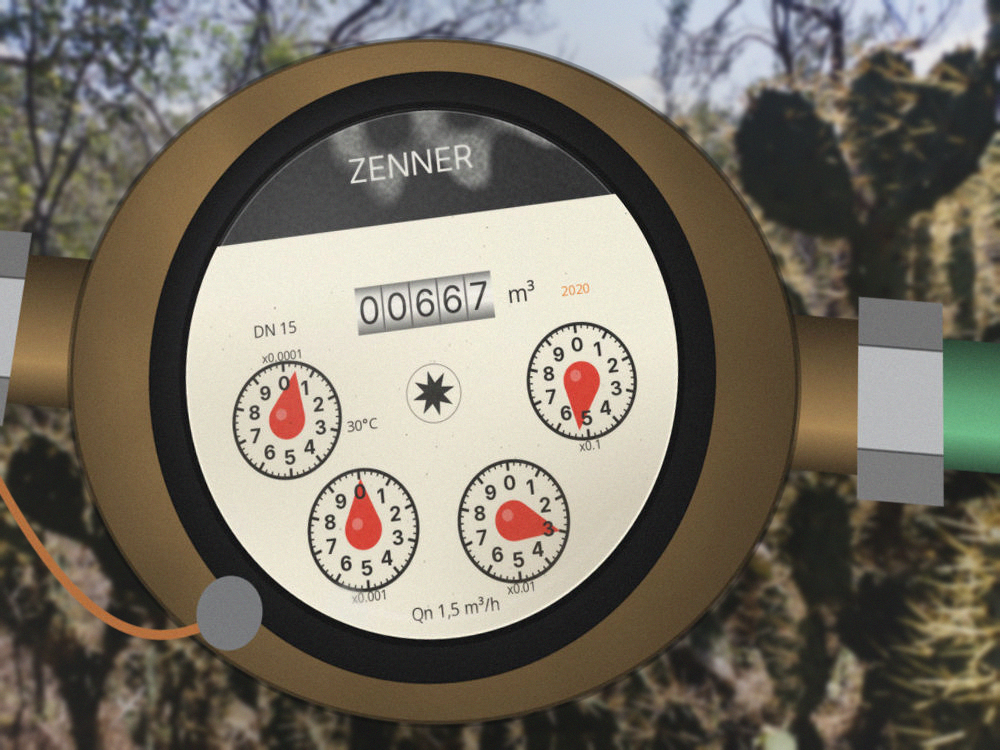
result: 667.5300; m³
